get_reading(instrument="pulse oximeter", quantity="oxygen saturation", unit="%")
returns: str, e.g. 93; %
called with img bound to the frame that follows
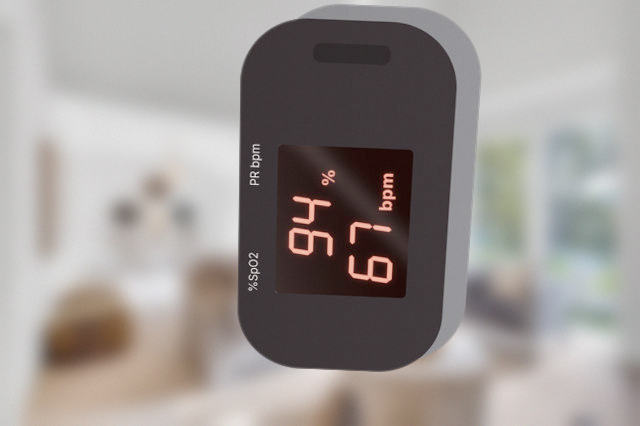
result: 94; %
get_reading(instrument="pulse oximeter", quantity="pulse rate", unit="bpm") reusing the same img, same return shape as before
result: 67; bpm
